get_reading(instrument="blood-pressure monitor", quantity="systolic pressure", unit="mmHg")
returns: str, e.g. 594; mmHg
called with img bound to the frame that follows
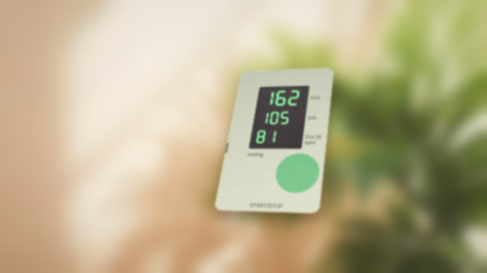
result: 162; mmHg
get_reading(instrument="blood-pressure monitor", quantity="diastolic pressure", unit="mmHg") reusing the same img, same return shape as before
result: 105; mmHg
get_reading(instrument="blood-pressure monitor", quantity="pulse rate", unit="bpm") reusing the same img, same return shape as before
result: 81; bpm
